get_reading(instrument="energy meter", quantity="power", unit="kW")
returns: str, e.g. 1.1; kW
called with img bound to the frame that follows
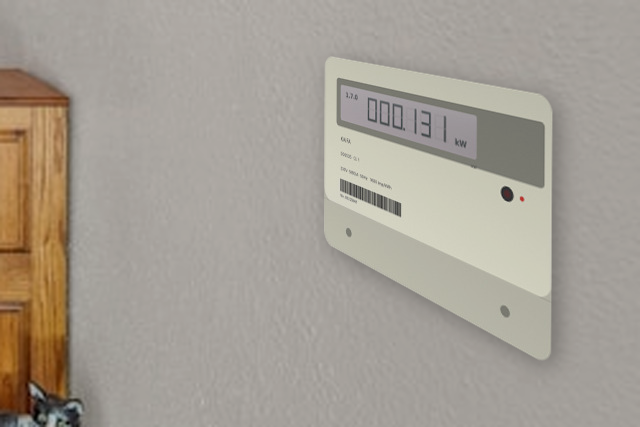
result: 0.131; kW
